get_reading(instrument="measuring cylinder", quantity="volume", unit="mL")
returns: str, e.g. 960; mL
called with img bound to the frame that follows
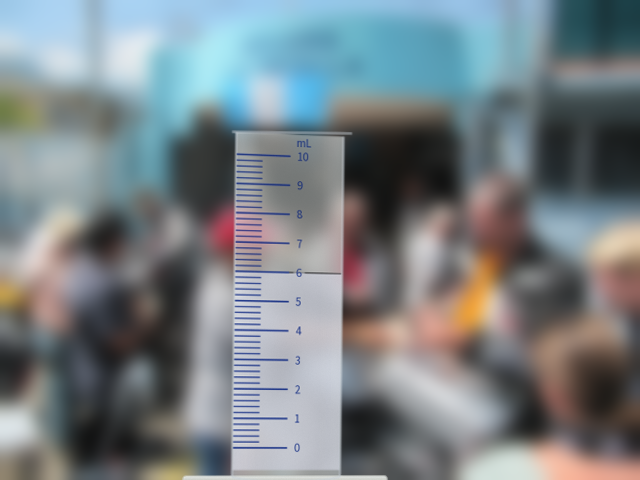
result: 6; mL
